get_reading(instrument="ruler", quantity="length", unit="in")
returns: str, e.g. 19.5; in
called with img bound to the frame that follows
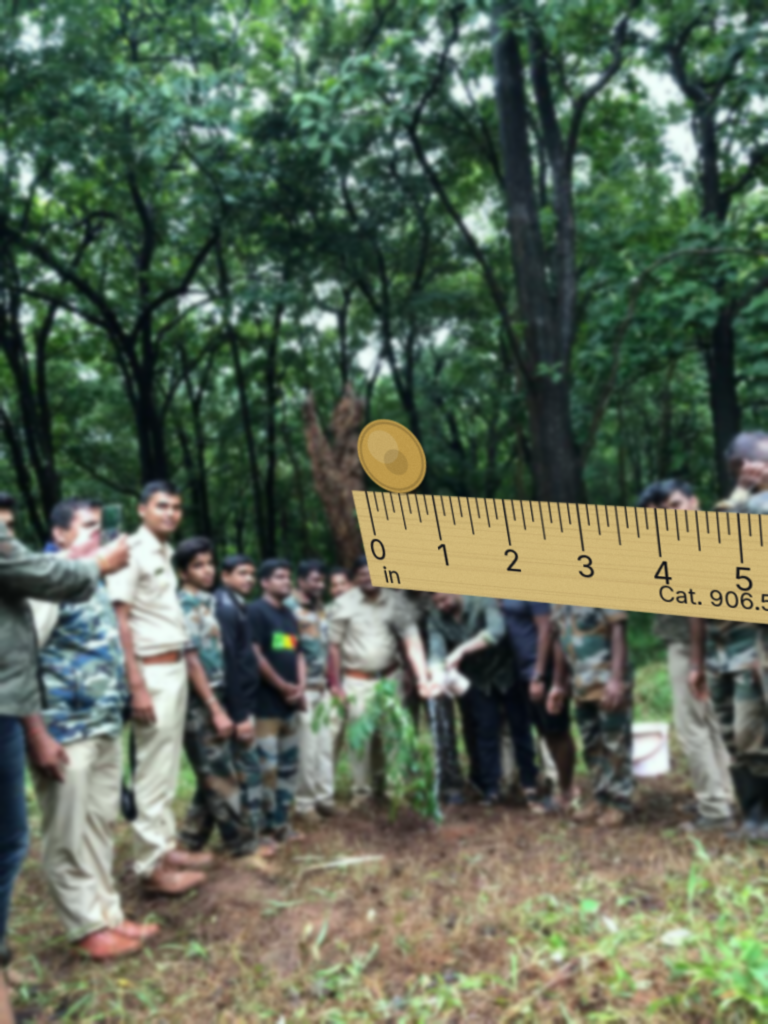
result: 1; in
